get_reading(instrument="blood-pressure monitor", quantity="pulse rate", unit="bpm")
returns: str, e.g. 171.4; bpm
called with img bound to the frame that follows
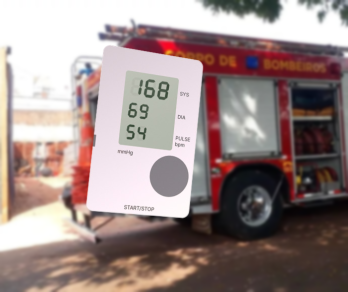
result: 54; bpm
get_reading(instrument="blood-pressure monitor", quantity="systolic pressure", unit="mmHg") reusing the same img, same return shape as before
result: 168; mmHg
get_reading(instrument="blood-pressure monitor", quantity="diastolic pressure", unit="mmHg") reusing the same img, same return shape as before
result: 69; mmHg
